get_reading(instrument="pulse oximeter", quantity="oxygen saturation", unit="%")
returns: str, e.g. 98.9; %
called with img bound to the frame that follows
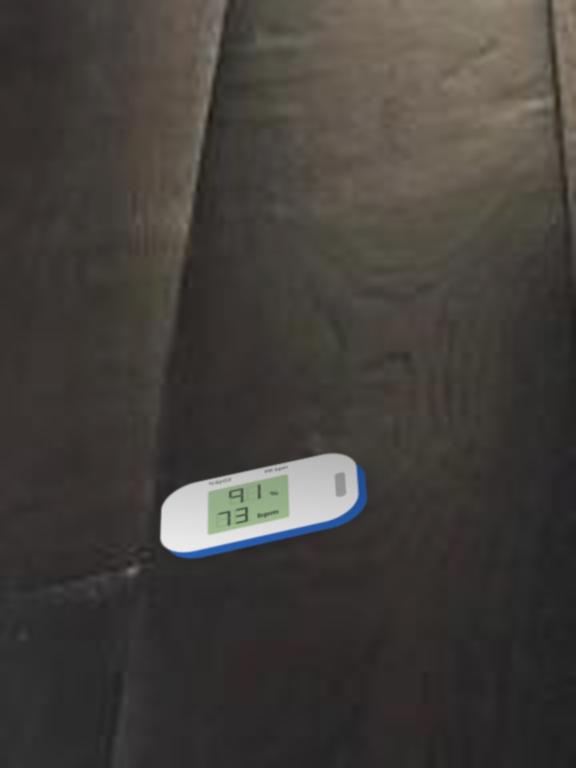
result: 91; %
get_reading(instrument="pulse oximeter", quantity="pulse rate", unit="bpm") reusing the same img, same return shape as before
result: 73; bpm
